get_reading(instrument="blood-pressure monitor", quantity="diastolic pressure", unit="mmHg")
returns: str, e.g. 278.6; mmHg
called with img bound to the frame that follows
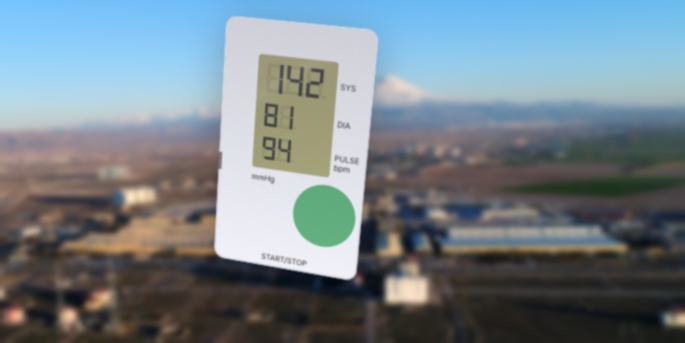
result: 81; mmHg
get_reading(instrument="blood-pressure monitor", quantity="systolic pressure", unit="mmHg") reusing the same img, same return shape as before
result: 142; mmHg
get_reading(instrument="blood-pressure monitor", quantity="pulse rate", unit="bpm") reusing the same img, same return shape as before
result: 94; bpm
